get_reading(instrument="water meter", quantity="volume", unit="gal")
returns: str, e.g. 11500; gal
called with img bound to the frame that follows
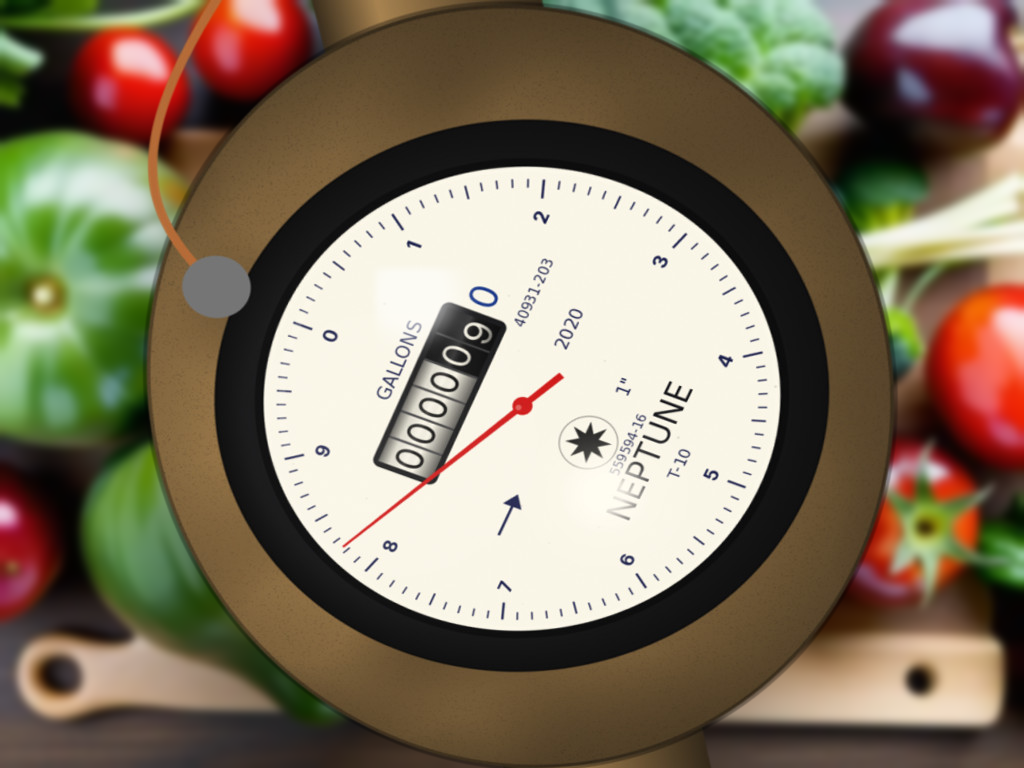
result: 88.2; gal
